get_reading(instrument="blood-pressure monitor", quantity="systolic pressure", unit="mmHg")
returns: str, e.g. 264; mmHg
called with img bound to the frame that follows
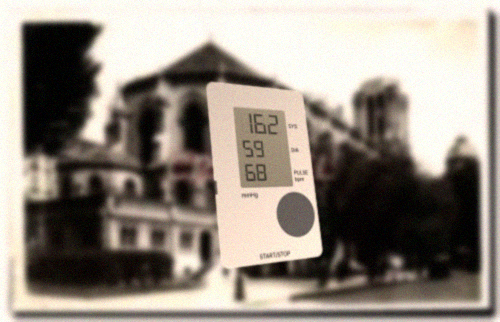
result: 162; mmHg
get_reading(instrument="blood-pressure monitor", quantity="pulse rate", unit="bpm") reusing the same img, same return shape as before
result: 68; bpm
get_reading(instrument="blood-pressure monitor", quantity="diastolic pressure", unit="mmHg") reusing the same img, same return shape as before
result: 59; mmHg
